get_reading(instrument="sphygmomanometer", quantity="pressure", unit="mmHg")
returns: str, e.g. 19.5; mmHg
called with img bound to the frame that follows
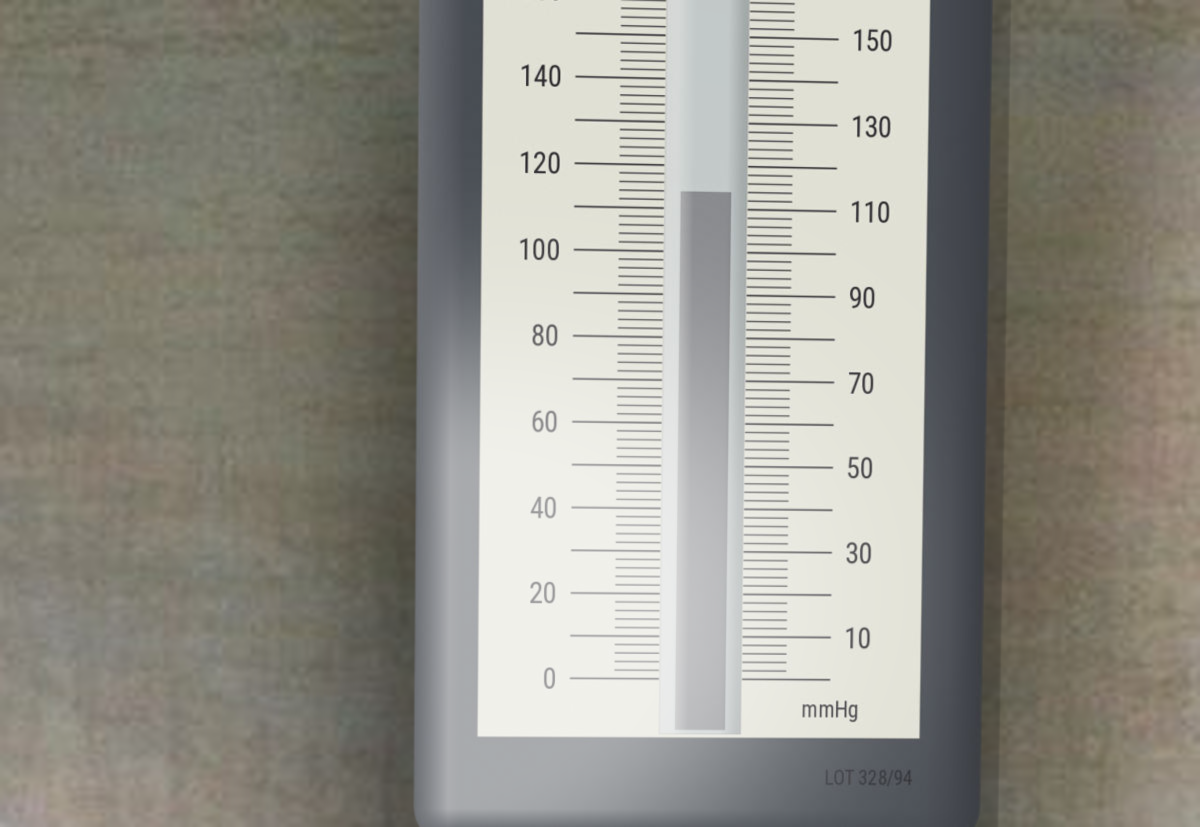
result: 114; mmHg
